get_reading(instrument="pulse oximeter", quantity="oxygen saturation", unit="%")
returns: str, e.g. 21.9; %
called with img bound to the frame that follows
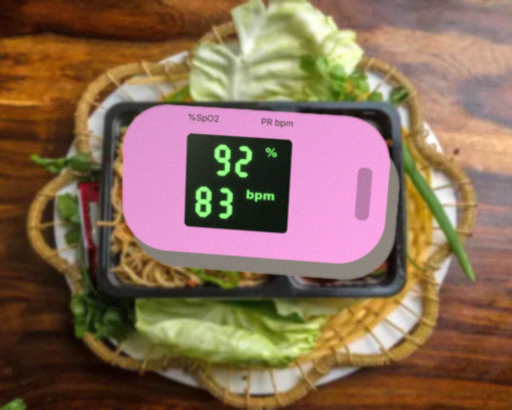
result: 92; %
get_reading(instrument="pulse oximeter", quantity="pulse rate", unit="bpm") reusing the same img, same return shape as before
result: 83; bpm
